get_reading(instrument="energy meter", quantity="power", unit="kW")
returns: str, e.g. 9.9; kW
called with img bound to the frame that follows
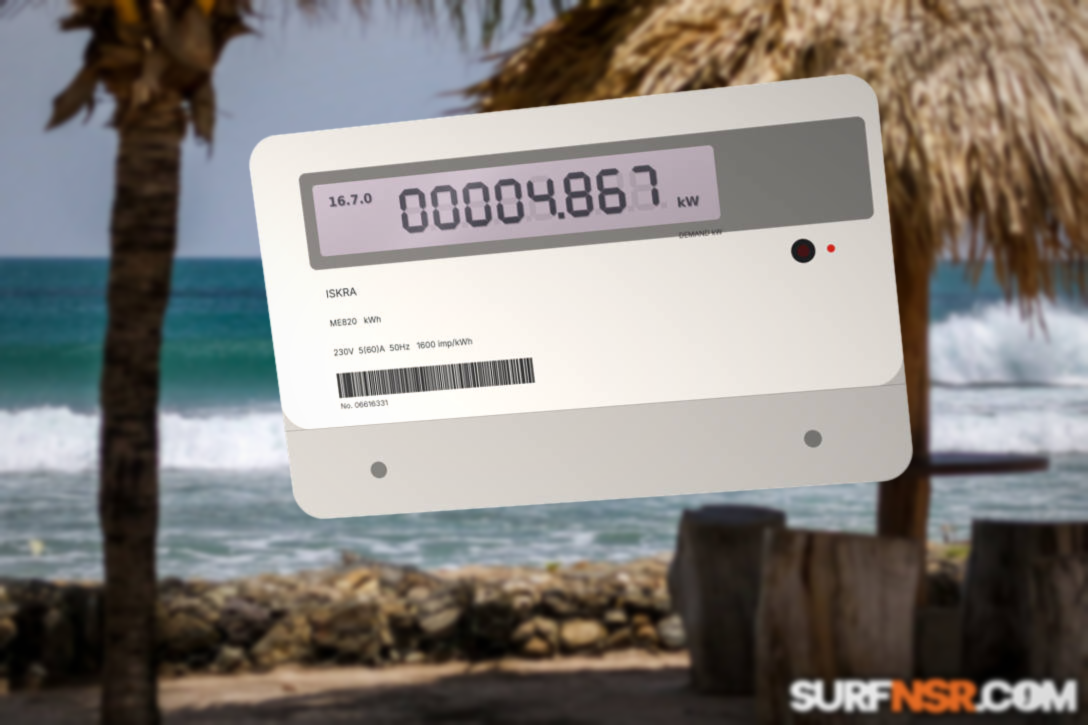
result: 4.867; kW
